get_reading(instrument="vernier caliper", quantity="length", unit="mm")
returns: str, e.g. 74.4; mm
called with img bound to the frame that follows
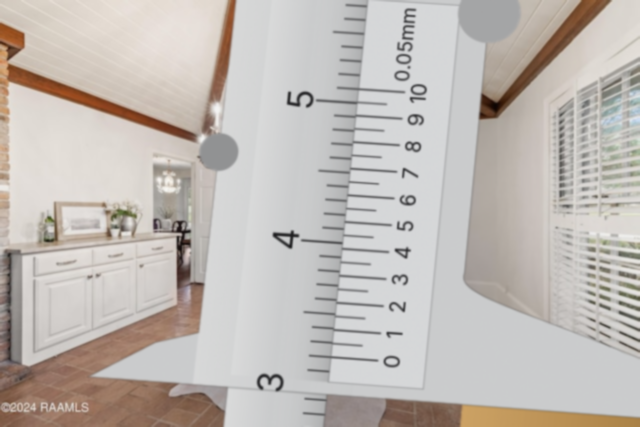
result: 32.0; mm
